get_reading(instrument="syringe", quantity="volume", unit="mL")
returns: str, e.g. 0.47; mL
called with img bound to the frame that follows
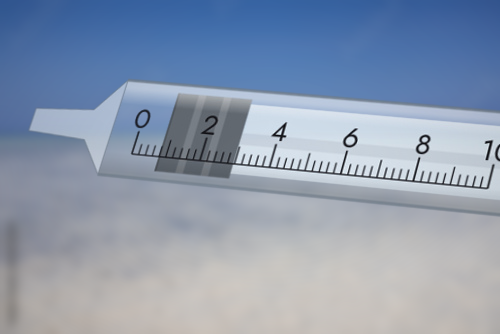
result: 0.8; mL
